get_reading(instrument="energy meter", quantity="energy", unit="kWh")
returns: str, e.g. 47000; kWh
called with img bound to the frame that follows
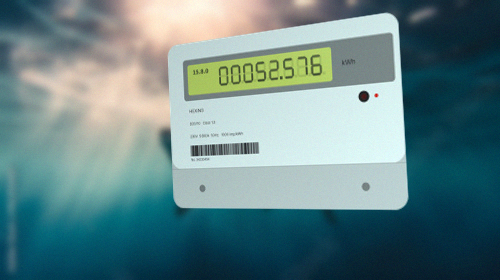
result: 52.576; kWh
